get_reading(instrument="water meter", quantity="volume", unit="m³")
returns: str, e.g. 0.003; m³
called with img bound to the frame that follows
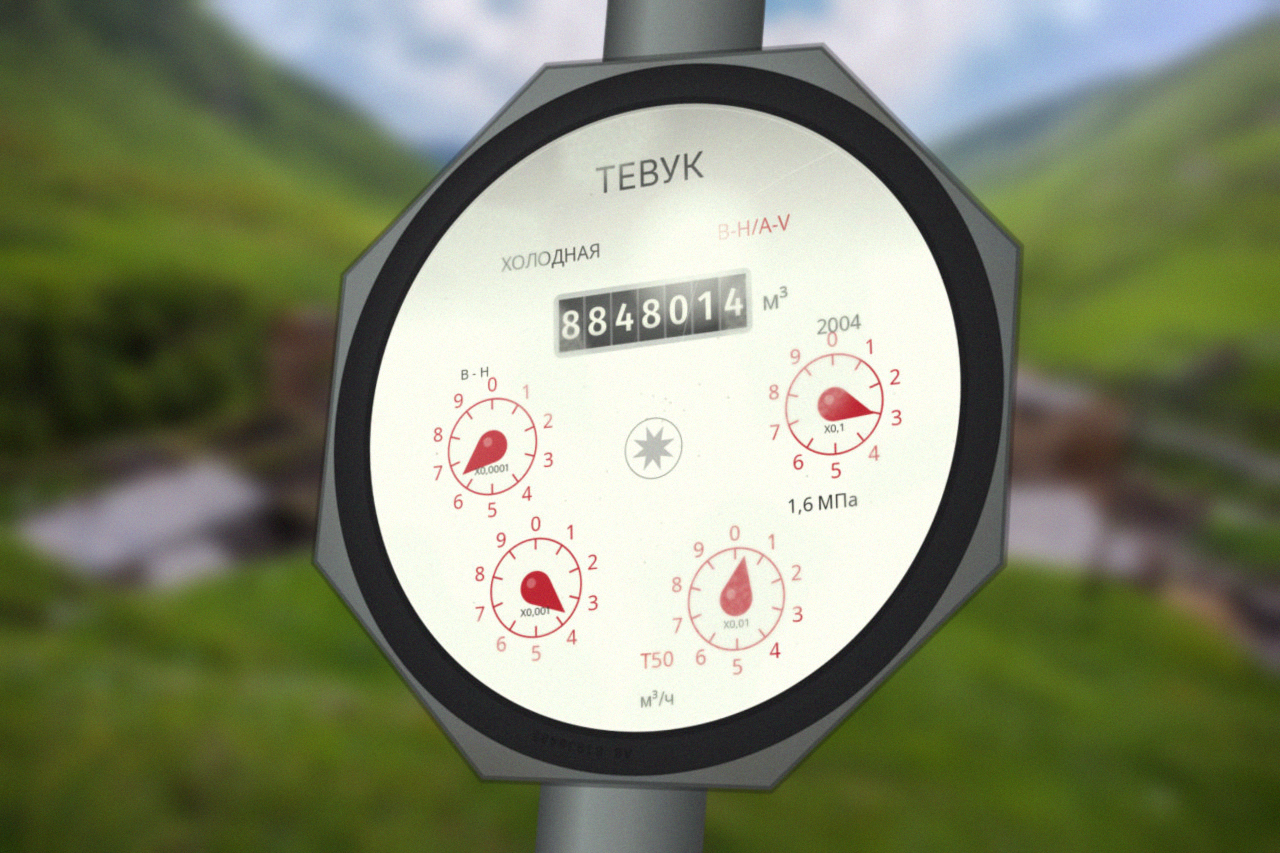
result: 8848014.3036; m³
